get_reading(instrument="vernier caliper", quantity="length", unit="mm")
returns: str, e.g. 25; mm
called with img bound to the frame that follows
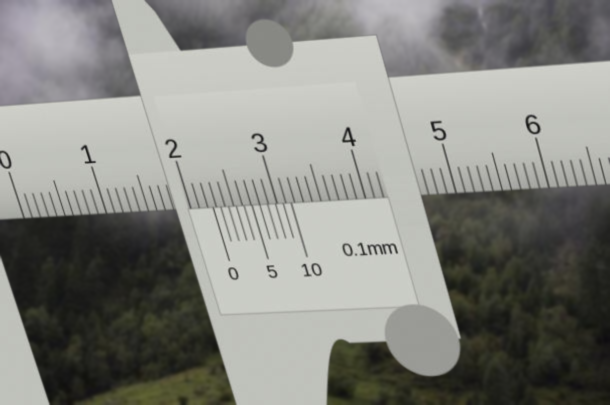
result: 22.6; mm
